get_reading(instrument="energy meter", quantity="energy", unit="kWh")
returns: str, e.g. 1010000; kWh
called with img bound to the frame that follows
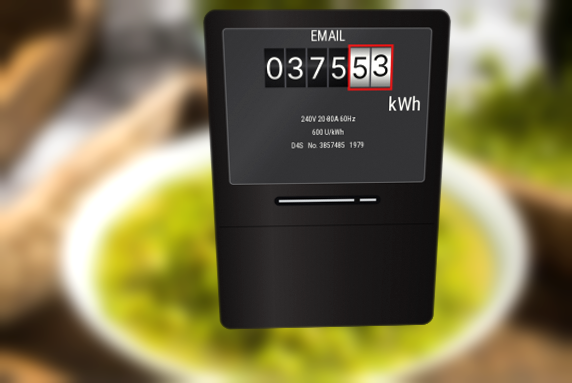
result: 375.53; kWh
